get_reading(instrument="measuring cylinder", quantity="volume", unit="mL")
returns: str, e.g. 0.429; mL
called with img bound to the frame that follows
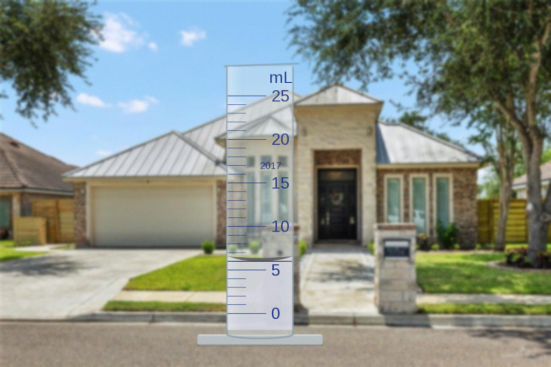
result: 6; mL
